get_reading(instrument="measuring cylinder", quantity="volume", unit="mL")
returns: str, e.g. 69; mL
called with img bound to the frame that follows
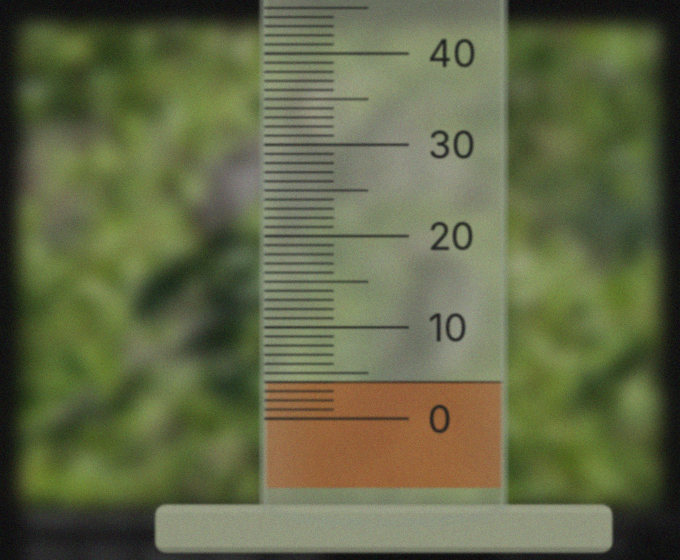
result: 4; mL
